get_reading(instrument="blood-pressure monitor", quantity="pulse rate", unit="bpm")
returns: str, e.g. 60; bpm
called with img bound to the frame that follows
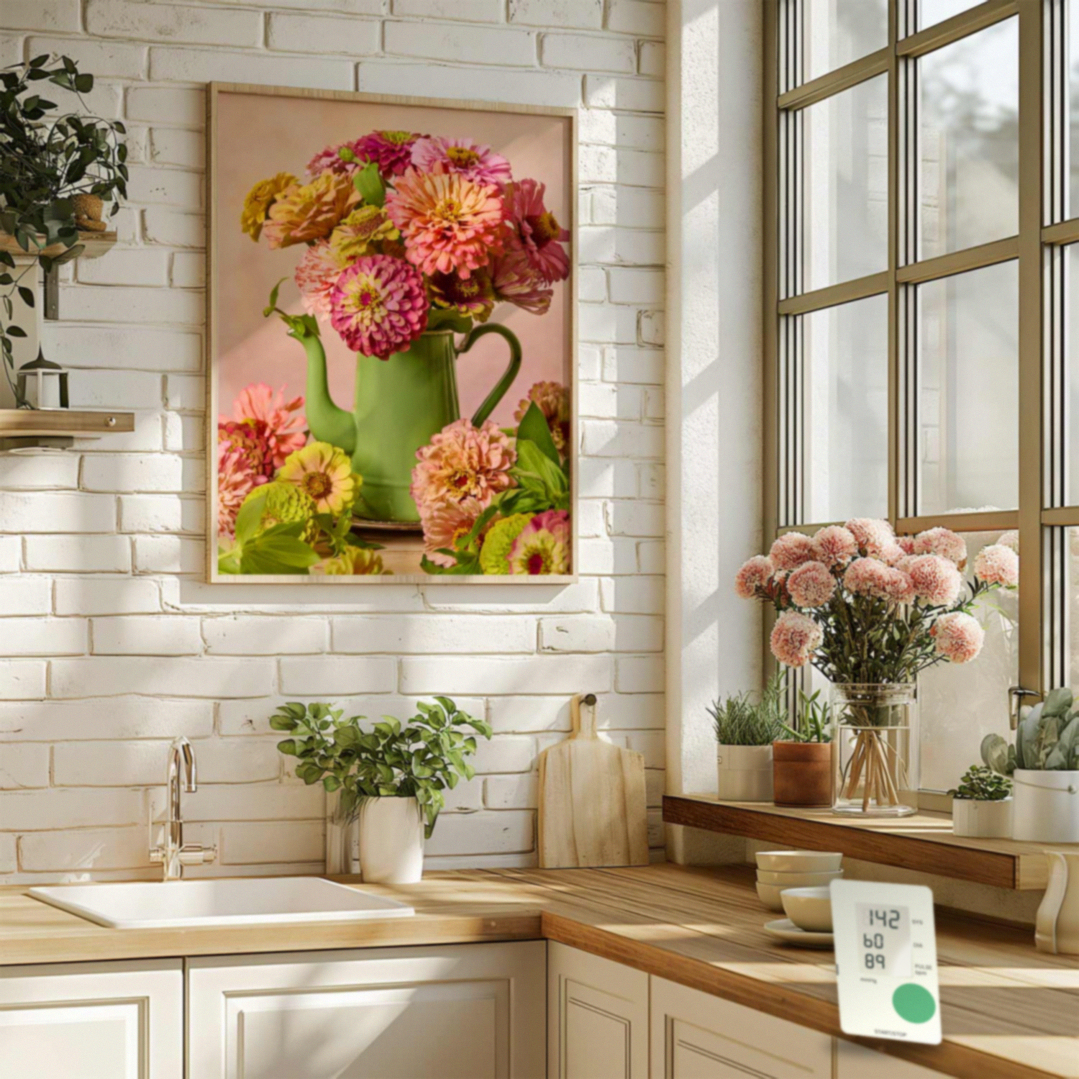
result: 89; bpm
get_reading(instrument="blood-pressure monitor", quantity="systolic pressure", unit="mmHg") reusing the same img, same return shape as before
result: 142; mmHg
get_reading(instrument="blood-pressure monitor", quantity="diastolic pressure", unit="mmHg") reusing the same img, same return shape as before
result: 60; mmHg
